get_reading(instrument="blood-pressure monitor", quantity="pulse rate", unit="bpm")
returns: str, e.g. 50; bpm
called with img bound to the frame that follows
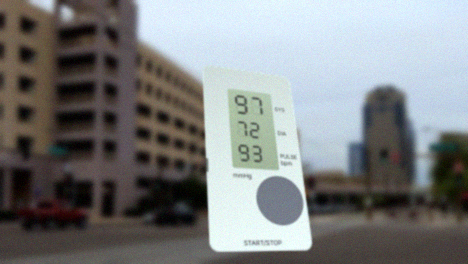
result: 93; bpm
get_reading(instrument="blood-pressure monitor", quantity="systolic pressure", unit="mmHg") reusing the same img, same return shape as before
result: 97; mmHg
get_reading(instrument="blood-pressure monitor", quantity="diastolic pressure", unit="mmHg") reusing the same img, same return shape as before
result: 72; mmHg
